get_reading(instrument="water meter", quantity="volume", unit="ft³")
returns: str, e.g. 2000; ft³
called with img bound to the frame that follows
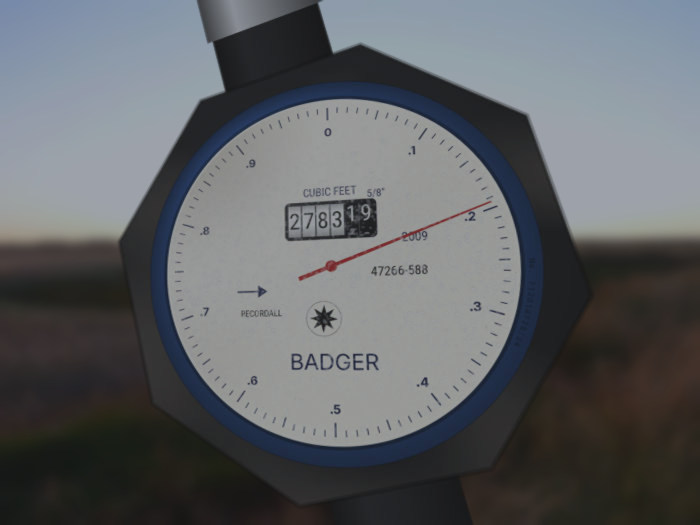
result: 278319.19; ft³
